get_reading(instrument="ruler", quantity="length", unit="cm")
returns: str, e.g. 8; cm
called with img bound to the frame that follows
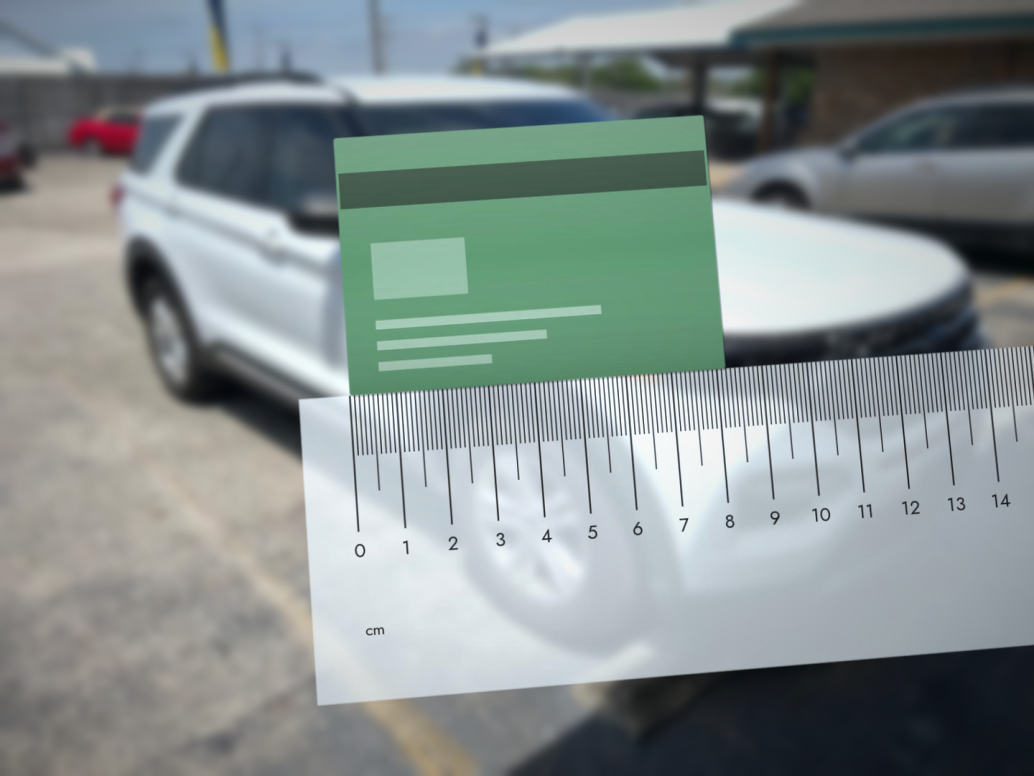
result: 8.2; cm
